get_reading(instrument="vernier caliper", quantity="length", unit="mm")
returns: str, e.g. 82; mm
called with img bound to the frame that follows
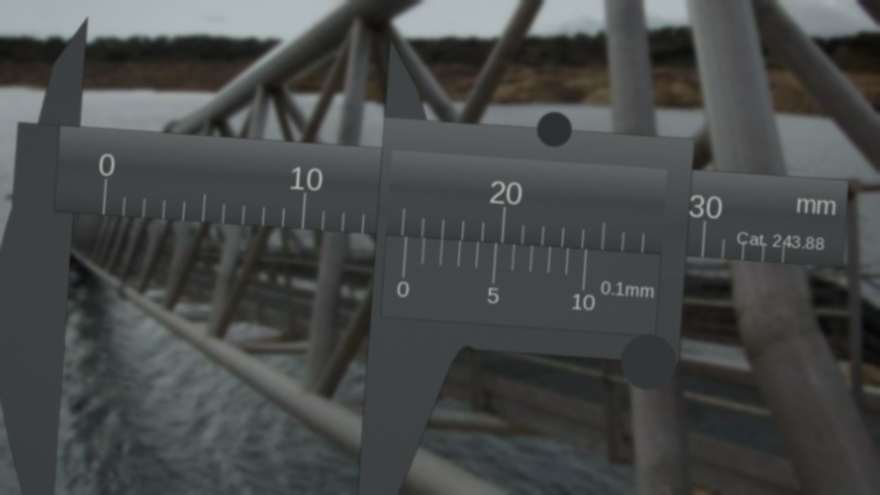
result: 15.2; mm
